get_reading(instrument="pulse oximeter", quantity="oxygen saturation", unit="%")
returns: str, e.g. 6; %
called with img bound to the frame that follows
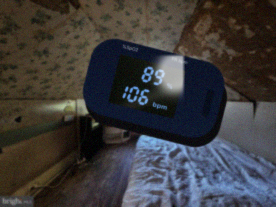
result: 89; %
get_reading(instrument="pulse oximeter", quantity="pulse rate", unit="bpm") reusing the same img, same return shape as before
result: 106; bpm
